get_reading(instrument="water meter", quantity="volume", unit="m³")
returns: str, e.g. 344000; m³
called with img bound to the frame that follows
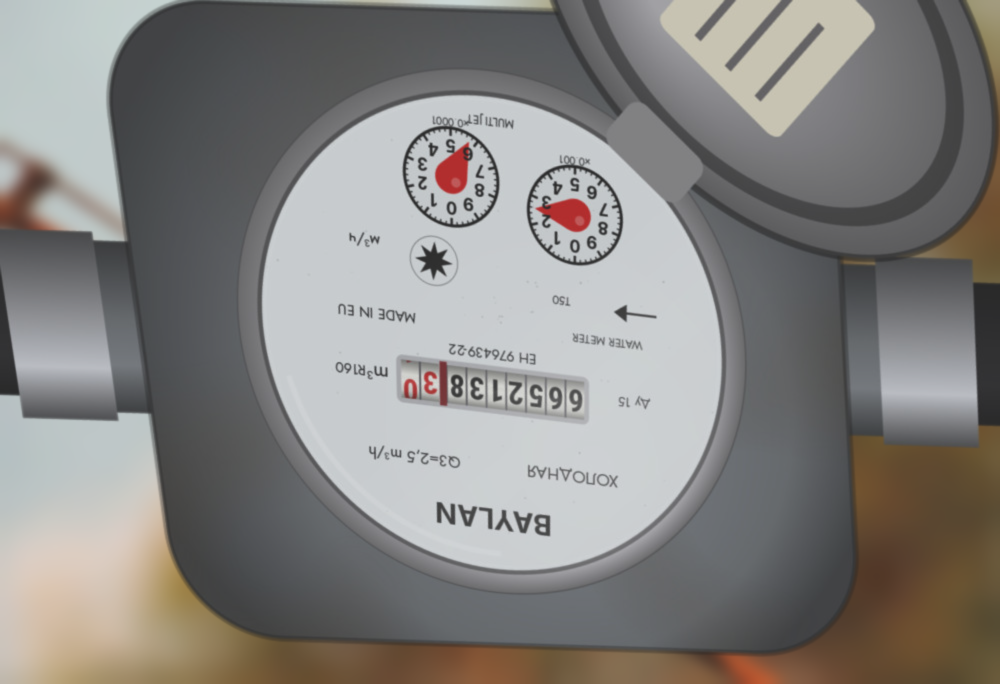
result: 6652138.3025; m³
